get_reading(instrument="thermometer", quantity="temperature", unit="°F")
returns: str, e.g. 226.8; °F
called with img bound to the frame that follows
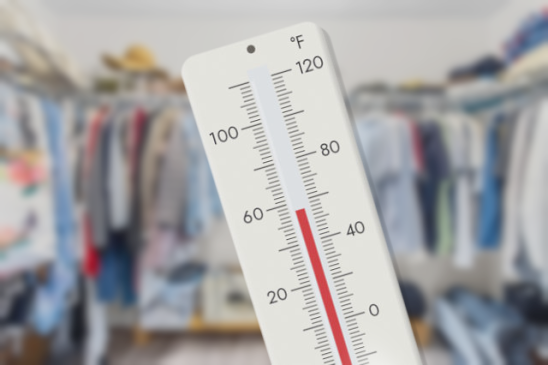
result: 56; °F
